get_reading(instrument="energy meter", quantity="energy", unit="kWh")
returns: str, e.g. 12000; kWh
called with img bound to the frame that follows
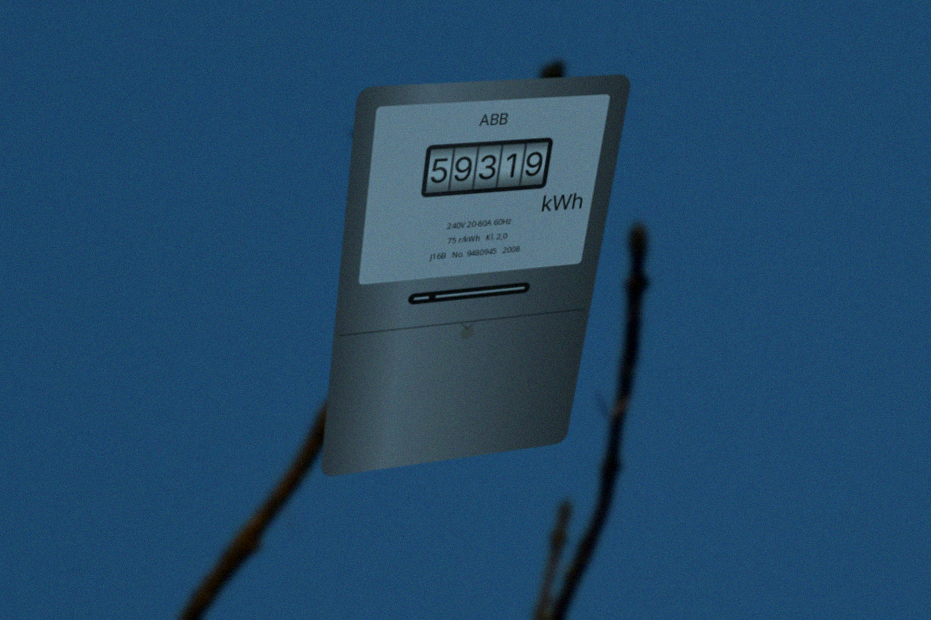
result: 59319; kWh
